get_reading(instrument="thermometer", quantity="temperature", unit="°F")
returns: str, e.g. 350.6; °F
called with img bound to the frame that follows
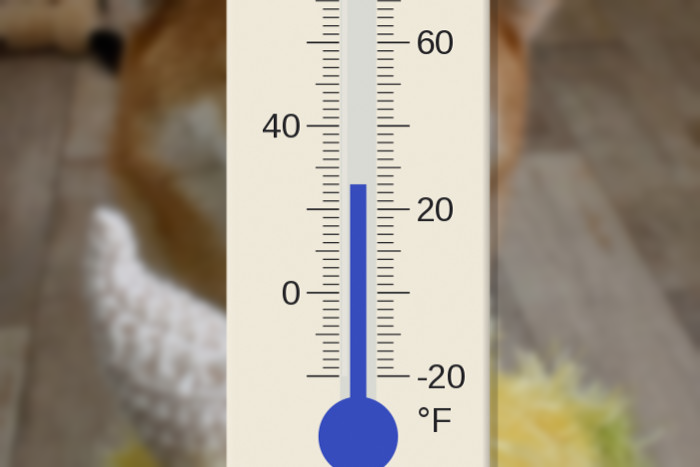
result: 26; °F
